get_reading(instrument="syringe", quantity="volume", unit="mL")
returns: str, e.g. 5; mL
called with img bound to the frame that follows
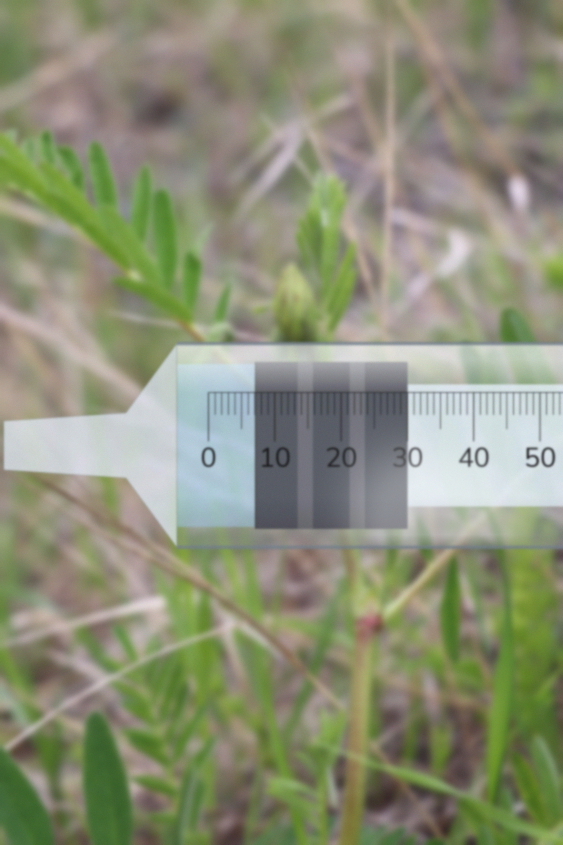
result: 7; mL
